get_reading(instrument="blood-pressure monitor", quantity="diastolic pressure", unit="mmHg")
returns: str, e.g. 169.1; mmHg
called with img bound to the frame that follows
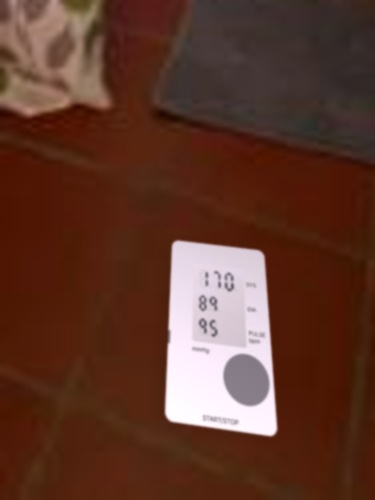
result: 89; mmHg
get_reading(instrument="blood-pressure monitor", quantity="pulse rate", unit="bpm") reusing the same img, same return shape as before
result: 95; bpm
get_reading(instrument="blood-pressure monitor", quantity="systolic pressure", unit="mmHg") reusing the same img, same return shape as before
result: 170; mmHg
